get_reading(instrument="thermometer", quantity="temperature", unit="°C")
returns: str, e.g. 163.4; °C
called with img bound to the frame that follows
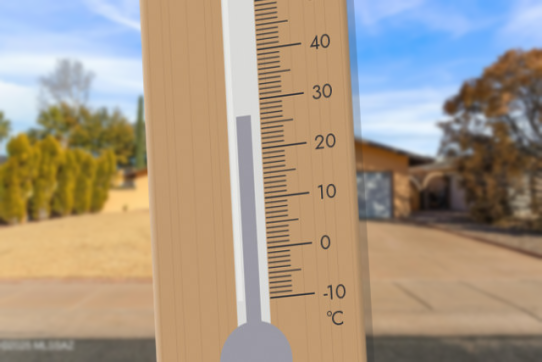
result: 27; °C
